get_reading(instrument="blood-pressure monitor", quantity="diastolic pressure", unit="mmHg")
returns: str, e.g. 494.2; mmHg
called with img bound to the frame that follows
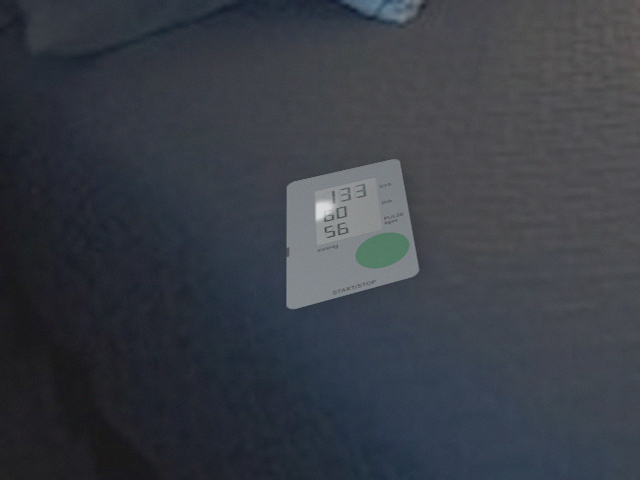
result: 60; mmHg
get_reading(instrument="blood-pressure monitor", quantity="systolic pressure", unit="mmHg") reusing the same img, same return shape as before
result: 133; mmHg
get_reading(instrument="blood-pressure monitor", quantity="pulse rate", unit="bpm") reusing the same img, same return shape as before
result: 56; bpm
